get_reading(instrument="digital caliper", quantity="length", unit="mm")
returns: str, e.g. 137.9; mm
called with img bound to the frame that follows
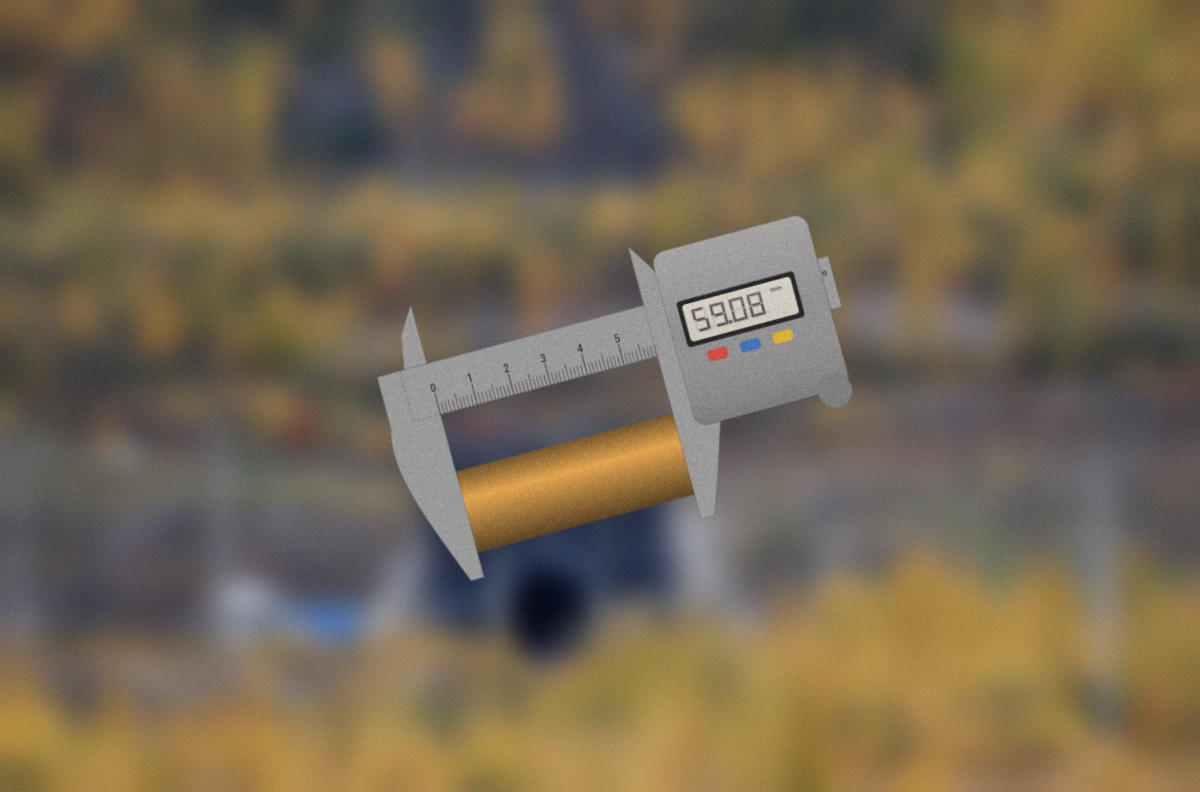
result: 59.08; mm
